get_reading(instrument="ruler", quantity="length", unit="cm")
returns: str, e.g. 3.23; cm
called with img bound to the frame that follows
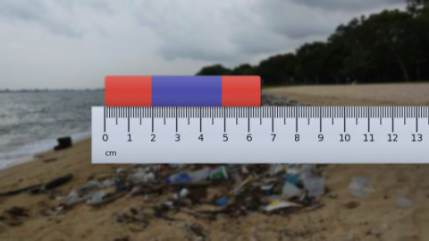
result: 6.5; cm
